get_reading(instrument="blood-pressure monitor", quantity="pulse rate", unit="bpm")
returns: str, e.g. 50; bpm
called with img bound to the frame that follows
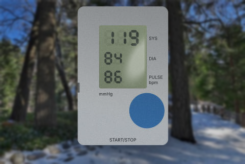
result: 86; bpm
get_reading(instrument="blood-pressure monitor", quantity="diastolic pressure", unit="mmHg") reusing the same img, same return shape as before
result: 84; mmHg
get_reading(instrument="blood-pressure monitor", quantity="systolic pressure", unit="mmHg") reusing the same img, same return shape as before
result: 119; mmHg
